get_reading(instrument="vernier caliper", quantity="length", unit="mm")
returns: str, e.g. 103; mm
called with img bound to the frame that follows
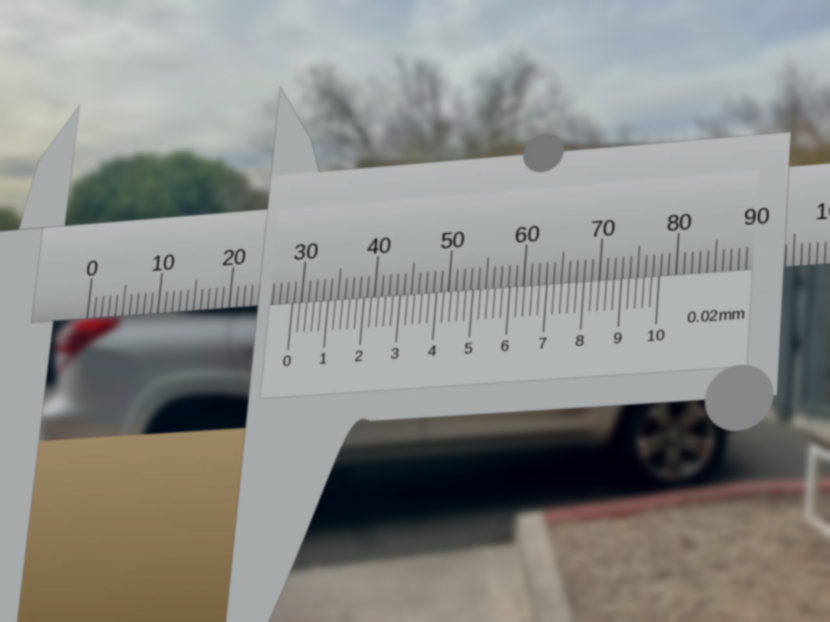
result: 28.8; mm
